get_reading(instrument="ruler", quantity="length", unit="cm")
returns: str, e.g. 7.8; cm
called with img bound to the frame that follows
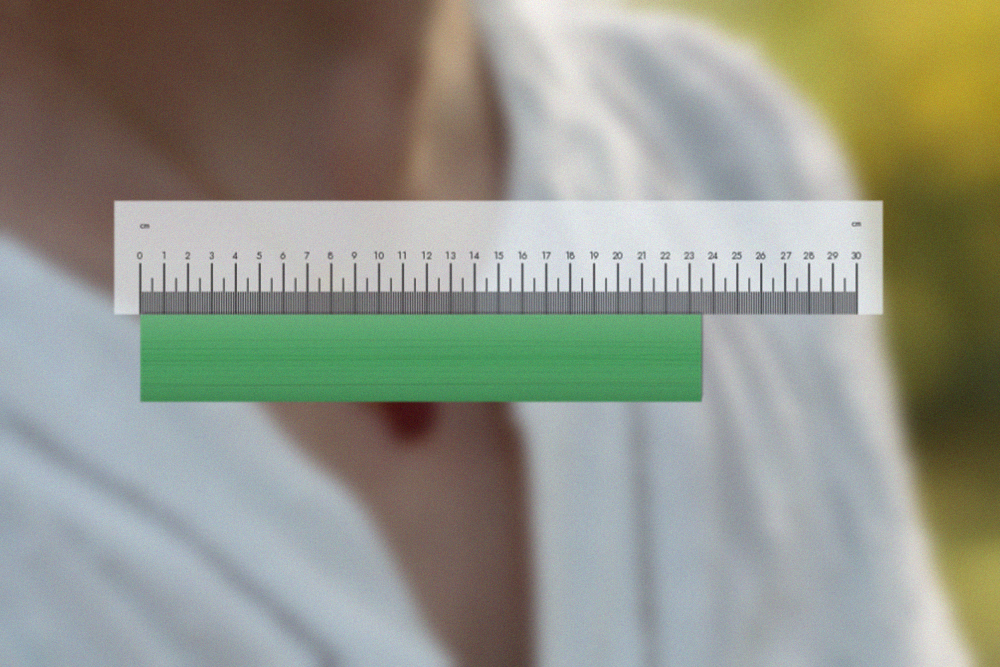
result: 23.5; cm
